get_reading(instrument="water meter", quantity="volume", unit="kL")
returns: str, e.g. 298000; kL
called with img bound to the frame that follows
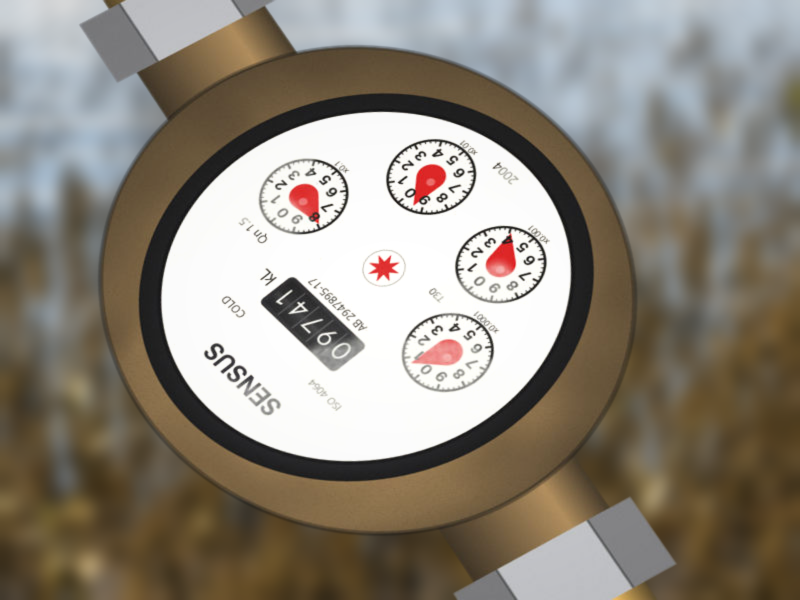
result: 9741.7940; kL
